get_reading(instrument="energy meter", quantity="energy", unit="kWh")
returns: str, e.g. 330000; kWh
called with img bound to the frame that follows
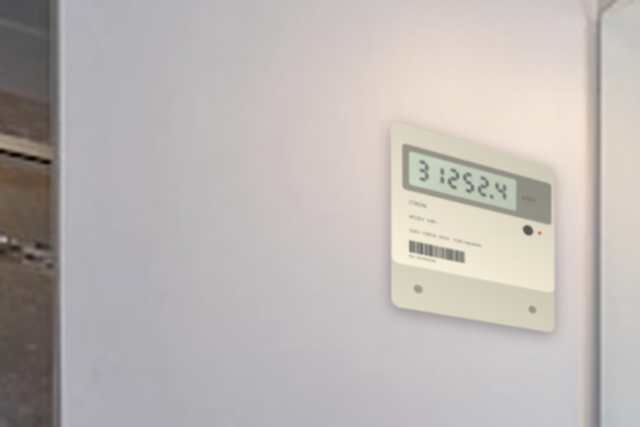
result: 31252.4; kWh
